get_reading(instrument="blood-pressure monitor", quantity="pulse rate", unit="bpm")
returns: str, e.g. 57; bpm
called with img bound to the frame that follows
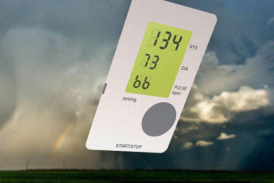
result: 66; bpm
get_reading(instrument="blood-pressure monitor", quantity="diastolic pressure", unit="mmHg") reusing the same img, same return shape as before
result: 73; mmHg
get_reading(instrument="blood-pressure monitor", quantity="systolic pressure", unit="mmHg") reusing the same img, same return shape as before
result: 134; mmHg
